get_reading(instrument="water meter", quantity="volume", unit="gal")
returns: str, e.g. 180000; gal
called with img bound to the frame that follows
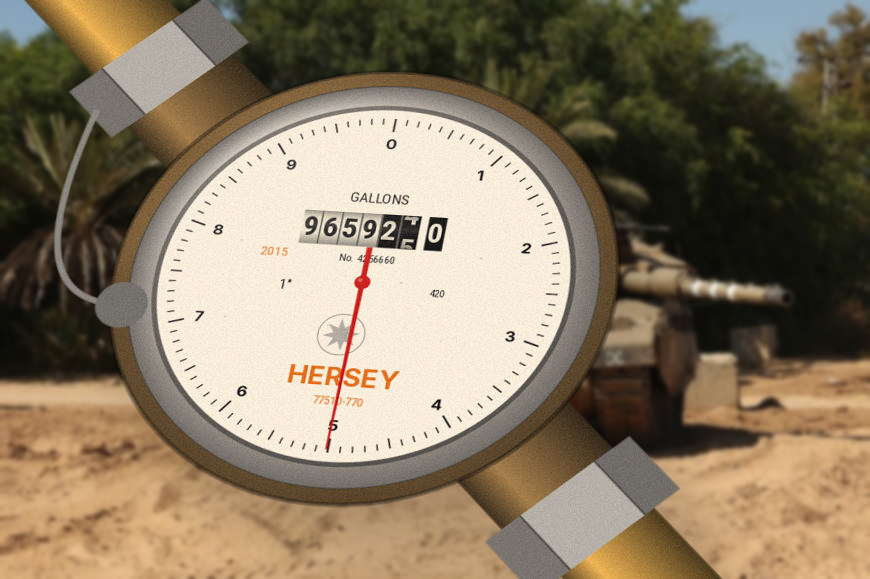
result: 9659245.0; gal
